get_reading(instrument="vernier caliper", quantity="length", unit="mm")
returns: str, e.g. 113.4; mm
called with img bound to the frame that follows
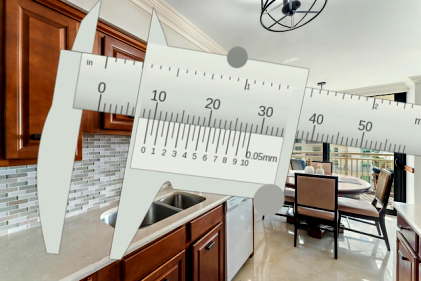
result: 9.0; mm
